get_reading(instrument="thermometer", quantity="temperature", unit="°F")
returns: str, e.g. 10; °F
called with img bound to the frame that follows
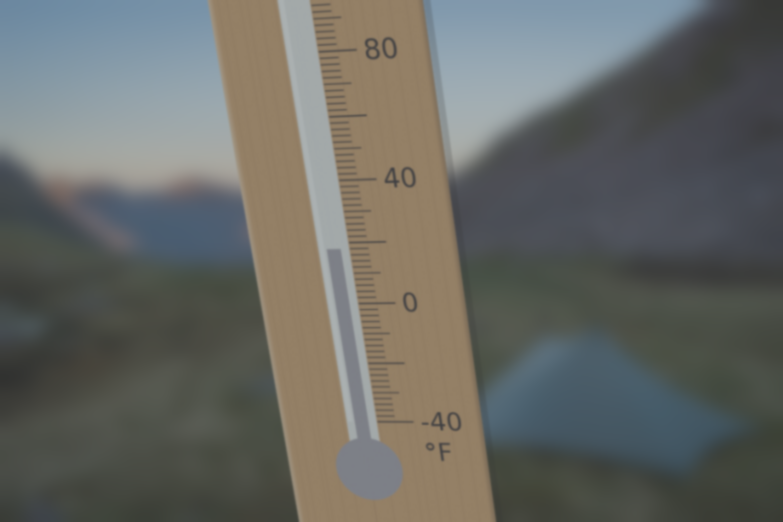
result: 18; °F
